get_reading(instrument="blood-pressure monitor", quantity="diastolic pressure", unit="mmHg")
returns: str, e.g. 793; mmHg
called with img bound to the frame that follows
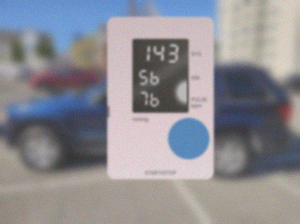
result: 56; mmHg
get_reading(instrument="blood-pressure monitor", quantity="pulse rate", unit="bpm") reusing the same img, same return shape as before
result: 76; bpm
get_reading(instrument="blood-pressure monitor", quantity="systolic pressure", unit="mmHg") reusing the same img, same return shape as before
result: 143; mmHg
